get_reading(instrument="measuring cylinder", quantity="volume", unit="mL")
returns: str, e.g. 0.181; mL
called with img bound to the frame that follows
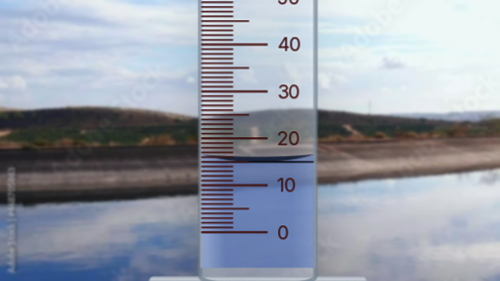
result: 15; mL
